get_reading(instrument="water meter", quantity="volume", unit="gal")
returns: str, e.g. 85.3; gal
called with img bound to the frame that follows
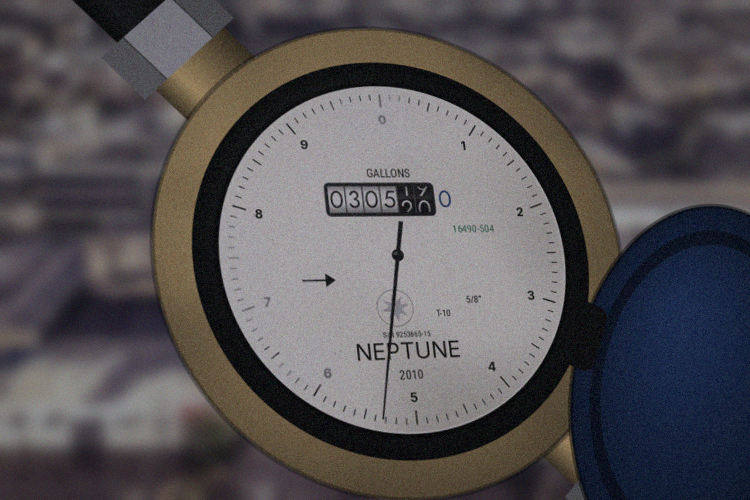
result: 305195.3; gal
